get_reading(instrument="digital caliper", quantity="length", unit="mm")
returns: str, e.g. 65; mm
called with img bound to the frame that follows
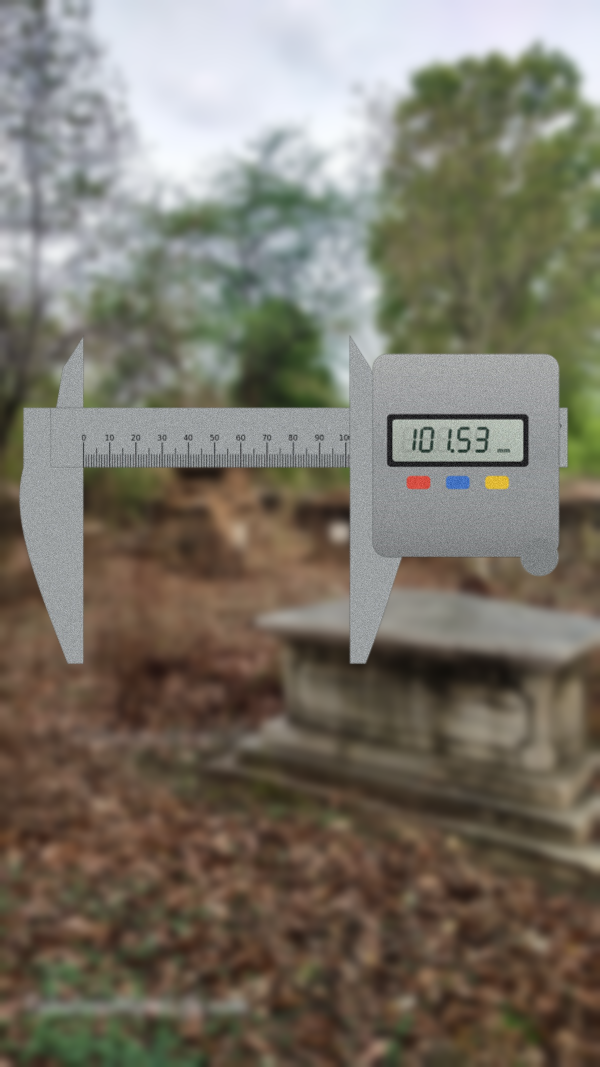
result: 101.53; mm
